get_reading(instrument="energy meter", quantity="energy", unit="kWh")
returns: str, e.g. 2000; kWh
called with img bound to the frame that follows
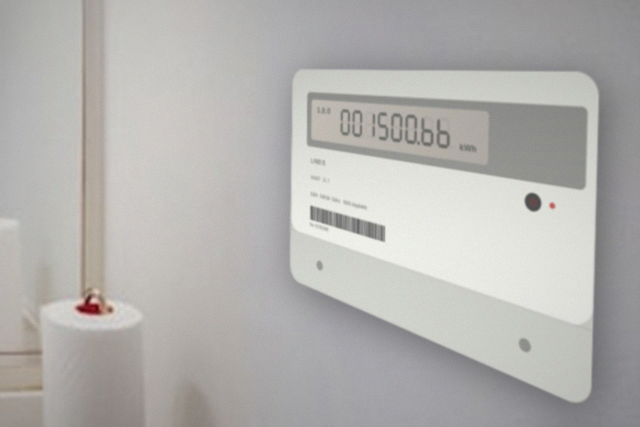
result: 1500.66; kWh
